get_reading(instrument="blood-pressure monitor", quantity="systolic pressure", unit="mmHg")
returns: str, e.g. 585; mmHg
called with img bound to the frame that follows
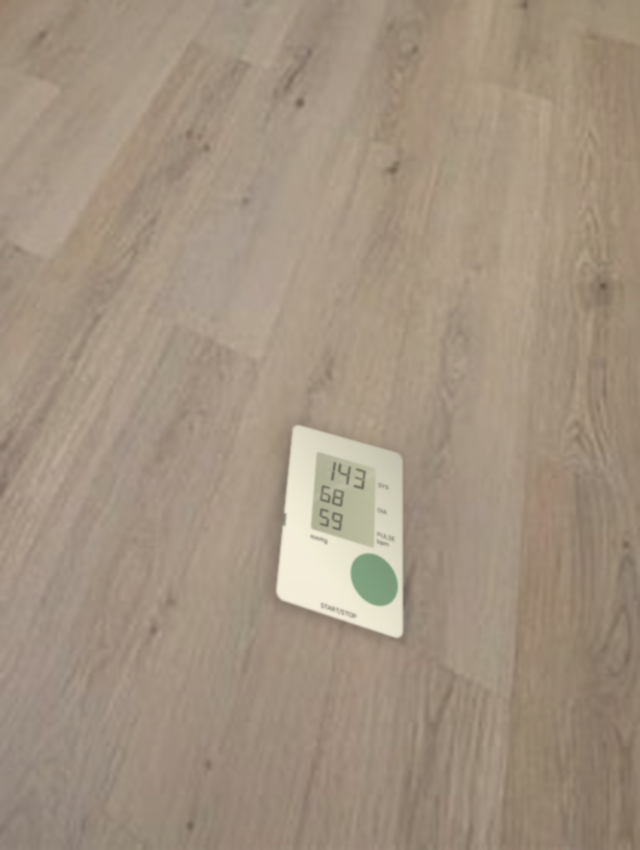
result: 143; mmHg
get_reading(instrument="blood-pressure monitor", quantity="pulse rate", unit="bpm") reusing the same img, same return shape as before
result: 59; bpm
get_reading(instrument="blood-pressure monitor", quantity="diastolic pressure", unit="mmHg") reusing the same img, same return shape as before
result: 68; mmHg
